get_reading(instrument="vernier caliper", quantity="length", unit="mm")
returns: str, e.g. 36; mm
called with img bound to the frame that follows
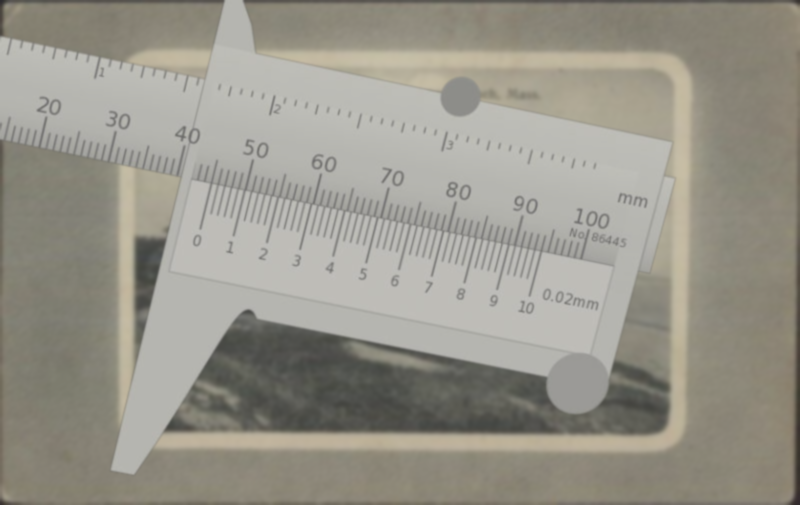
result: 45.0; mm
